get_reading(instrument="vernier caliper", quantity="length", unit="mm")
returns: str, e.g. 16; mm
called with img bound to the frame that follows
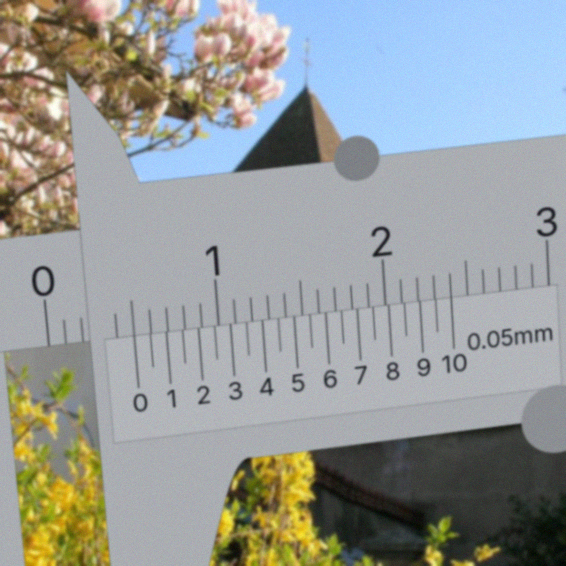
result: 5.0; mm
